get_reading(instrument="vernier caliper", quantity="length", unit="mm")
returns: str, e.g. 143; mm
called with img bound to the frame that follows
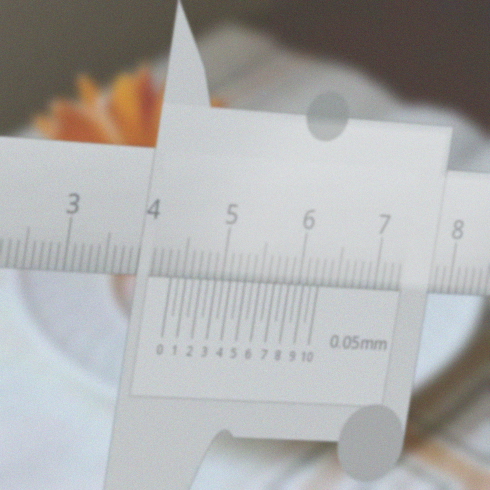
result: 43.5; mm
